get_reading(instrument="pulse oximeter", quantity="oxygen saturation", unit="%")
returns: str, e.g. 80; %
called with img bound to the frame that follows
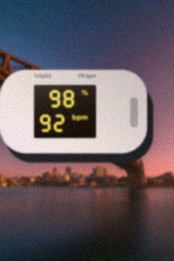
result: 98; %
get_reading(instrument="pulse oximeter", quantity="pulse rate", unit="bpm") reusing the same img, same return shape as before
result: 92; bpm
